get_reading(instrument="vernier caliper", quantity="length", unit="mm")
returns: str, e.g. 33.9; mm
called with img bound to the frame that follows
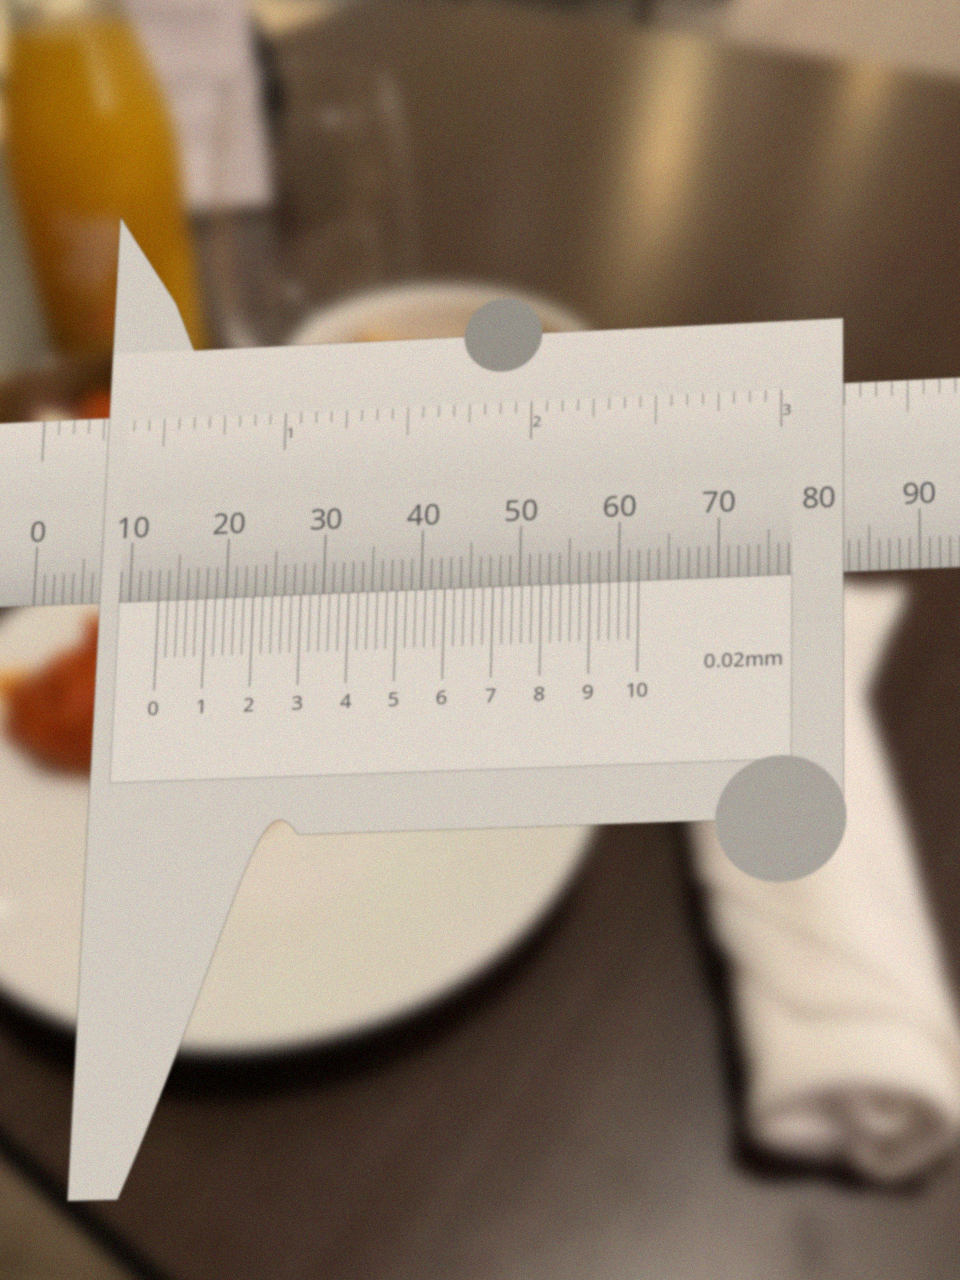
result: 13.0; mm
